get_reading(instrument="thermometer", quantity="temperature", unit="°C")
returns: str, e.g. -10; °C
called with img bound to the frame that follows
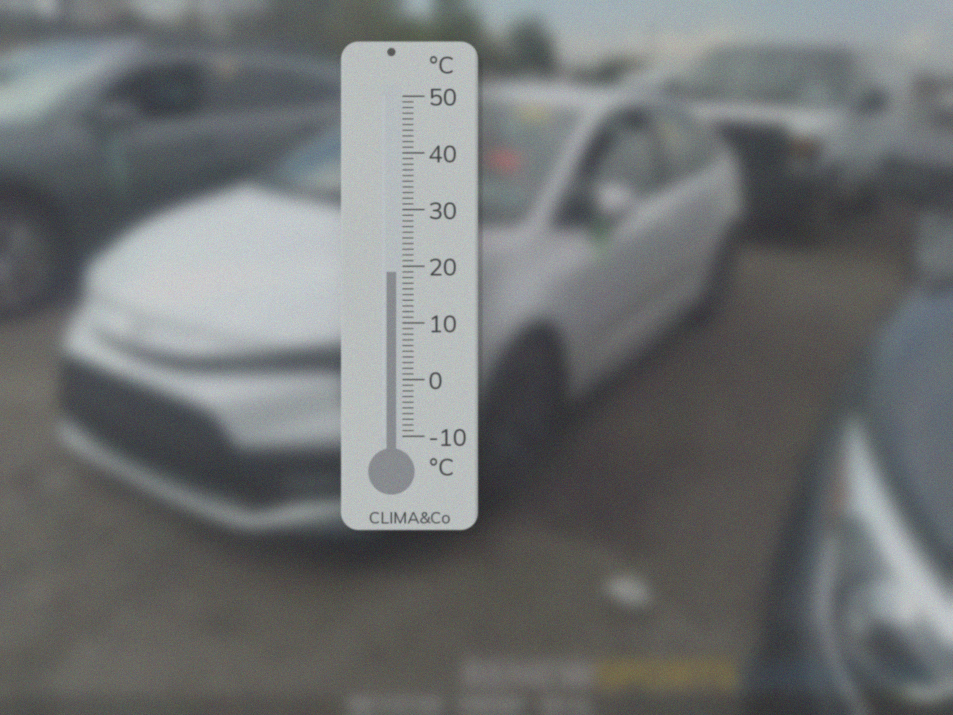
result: 19; °C
